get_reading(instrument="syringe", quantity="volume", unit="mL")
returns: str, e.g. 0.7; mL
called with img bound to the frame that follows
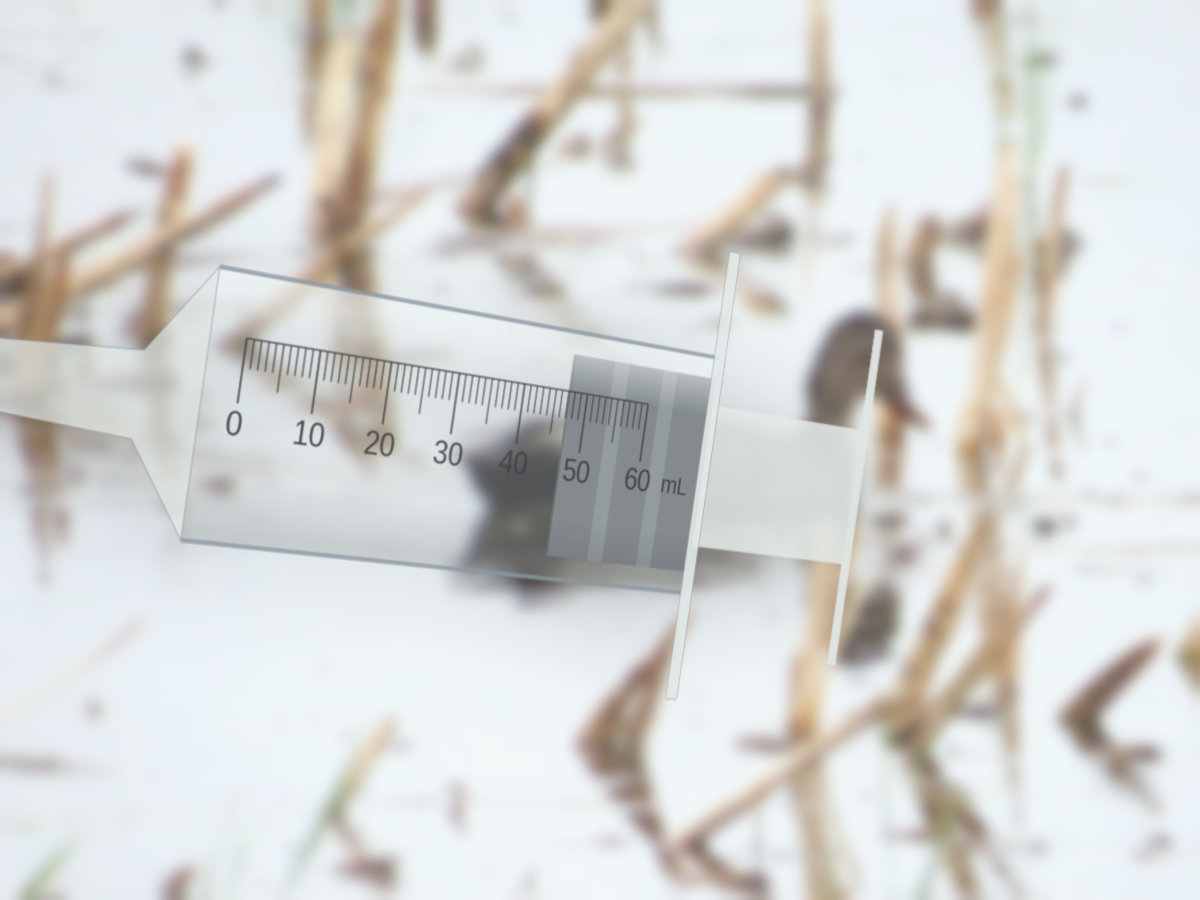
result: 47; mL
